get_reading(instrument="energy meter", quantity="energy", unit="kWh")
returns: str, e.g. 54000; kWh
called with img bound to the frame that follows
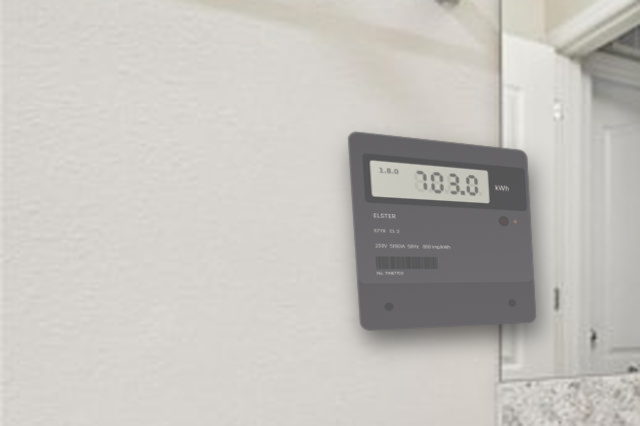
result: 703.0; kWh
